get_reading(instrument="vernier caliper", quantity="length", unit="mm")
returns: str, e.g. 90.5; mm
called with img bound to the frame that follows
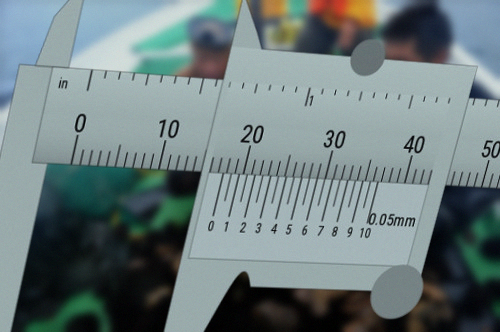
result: 17.6; mm
